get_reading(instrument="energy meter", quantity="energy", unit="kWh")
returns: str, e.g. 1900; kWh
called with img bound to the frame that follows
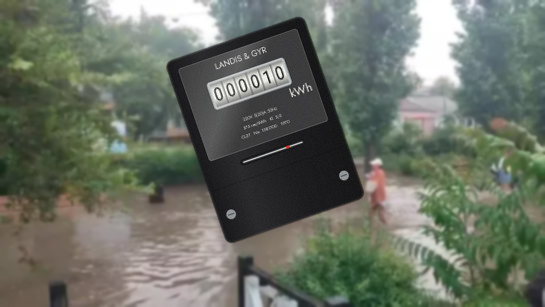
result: 10; kWh
